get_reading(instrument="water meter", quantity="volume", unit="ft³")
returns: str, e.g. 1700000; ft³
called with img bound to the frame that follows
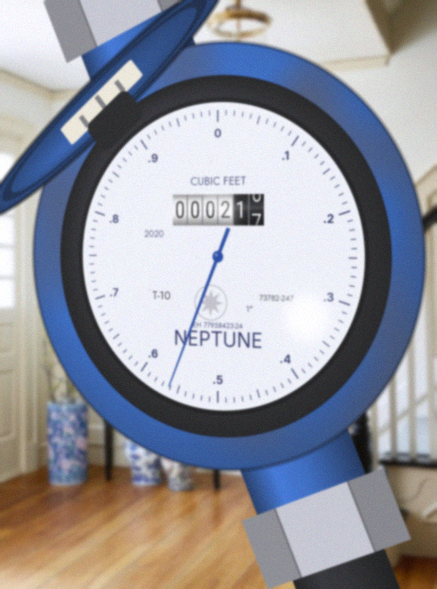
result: 216.56; ft³
